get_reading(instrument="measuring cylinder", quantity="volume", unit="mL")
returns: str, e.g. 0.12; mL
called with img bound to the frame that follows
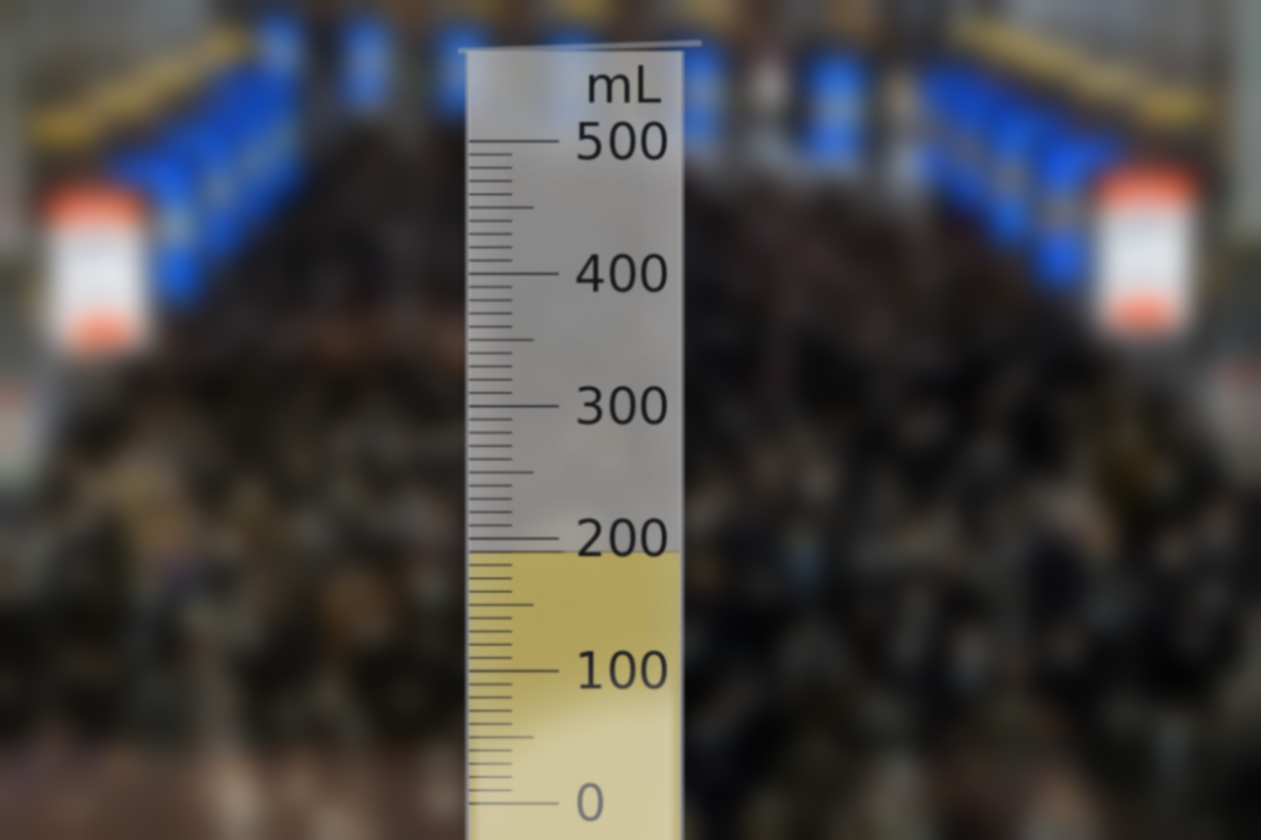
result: 190; mL
